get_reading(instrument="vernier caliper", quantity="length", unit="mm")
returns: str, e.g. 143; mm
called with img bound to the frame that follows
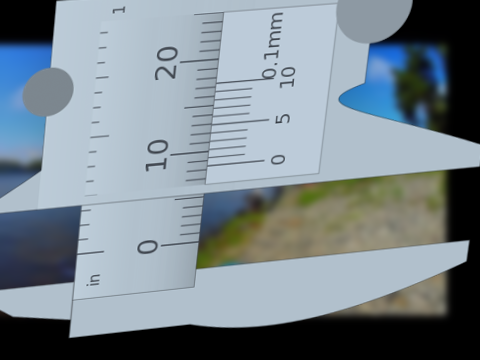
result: 8.4; mm
